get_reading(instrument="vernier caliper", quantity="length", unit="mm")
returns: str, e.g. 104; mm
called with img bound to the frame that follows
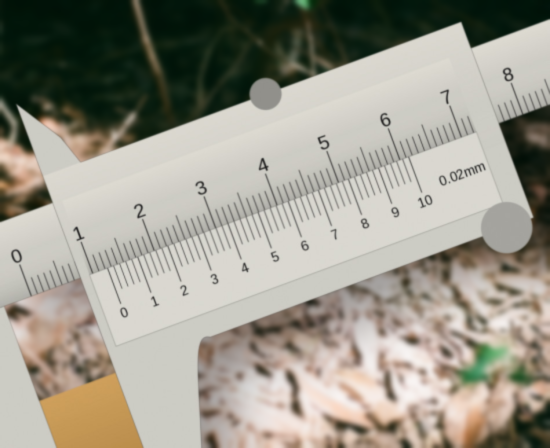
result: 12.4; mm
